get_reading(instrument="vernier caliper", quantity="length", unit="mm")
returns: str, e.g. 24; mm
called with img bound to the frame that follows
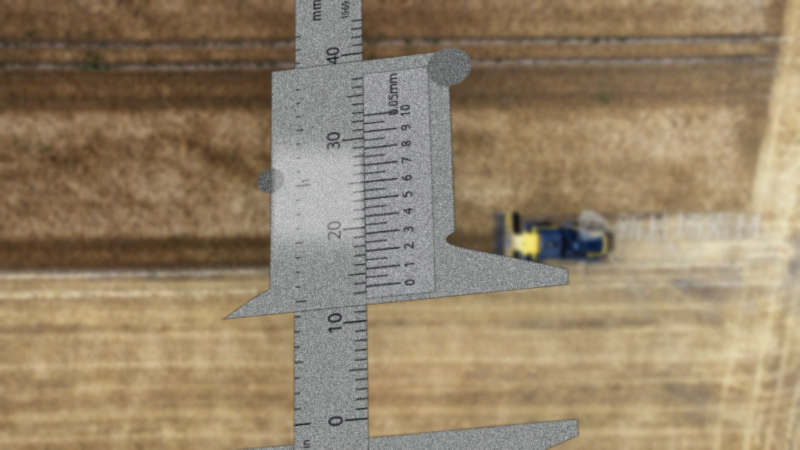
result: 13.6; mm
